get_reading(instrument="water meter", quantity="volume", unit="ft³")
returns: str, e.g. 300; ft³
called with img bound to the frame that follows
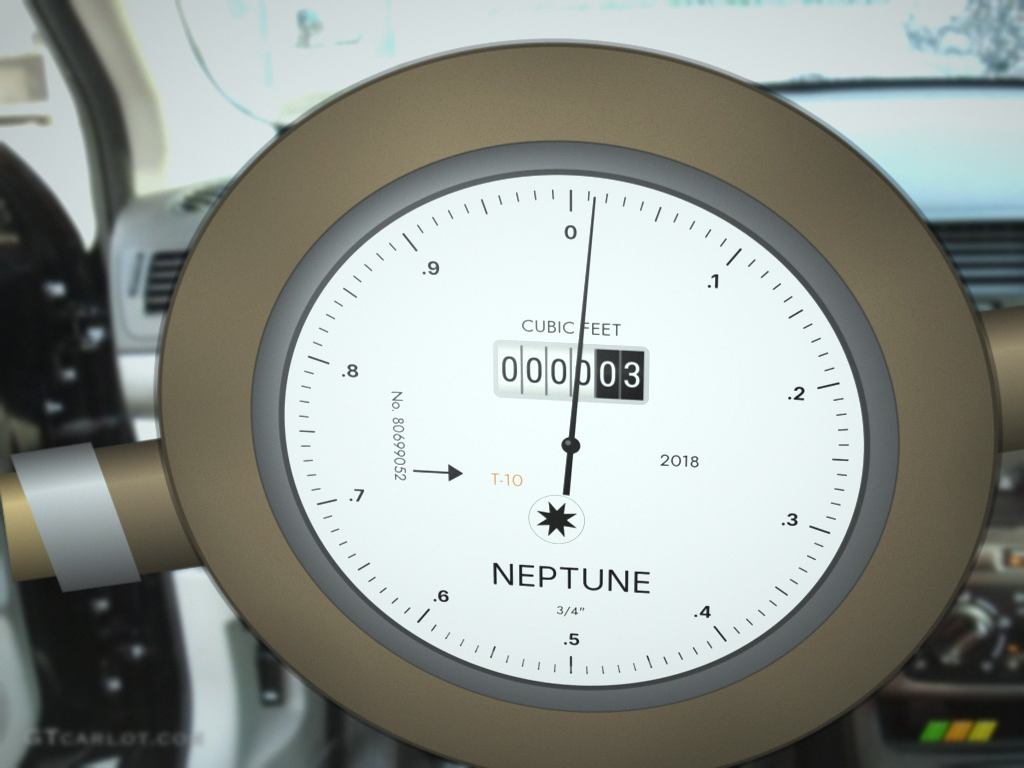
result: 3.01; ft³
